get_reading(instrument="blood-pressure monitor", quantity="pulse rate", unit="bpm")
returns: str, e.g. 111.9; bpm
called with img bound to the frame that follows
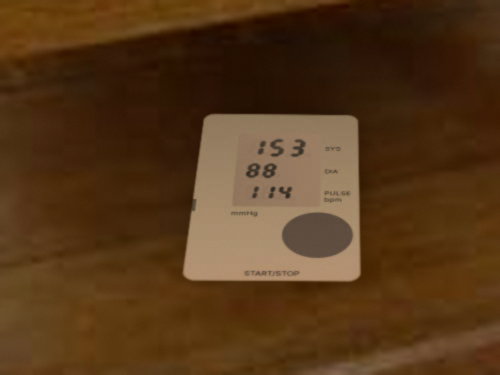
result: 114; bpm
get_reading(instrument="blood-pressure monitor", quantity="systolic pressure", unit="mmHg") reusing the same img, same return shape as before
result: 153; mmHg
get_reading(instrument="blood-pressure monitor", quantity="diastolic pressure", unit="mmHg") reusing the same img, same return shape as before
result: 88; mmHg
